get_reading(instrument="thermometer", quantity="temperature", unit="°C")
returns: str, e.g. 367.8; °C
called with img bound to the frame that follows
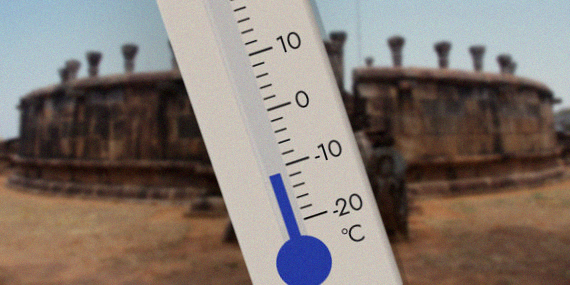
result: -11; °C
